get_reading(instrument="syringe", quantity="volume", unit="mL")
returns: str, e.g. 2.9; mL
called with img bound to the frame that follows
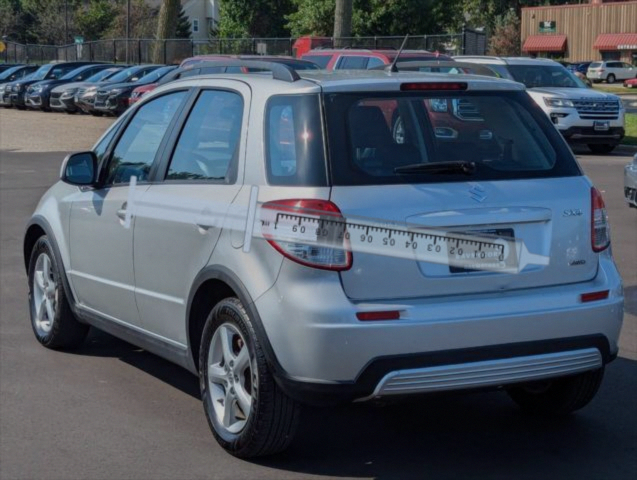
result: 0.7; mL
